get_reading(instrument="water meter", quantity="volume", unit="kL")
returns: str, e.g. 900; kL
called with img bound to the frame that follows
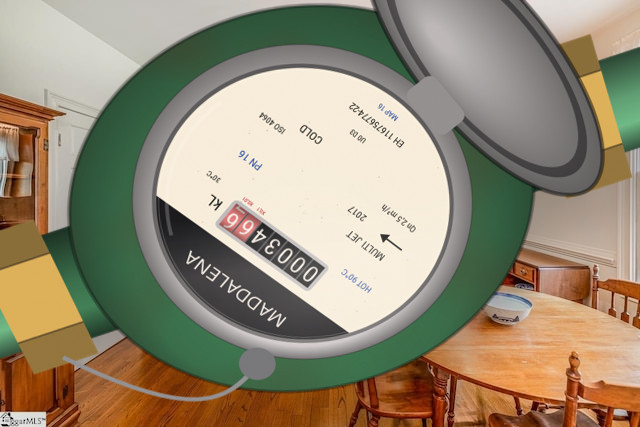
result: 34.66; kL
